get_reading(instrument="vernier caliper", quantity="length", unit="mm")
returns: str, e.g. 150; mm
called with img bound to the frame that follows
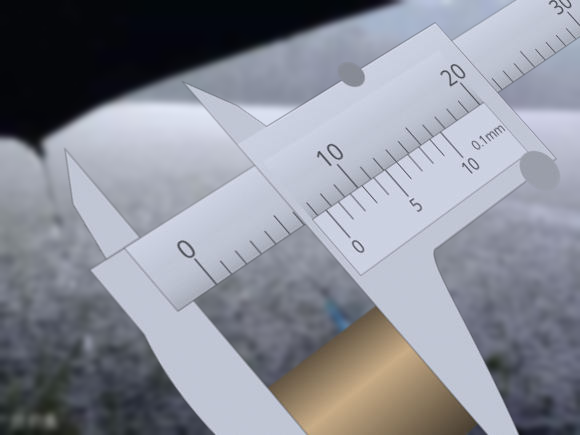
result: 7.6; mm
